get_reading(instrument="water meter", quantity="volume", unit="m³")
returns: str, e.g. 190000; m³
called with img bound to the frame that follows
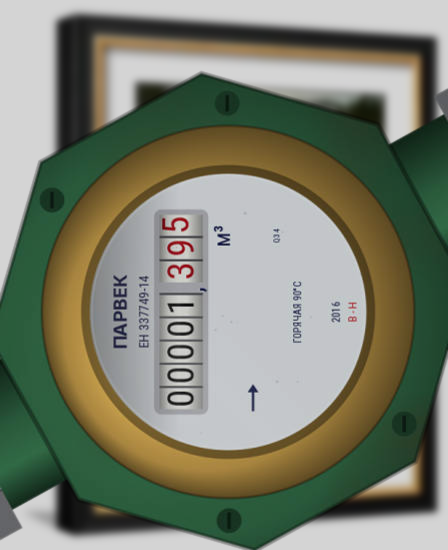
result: 1.395; m³
